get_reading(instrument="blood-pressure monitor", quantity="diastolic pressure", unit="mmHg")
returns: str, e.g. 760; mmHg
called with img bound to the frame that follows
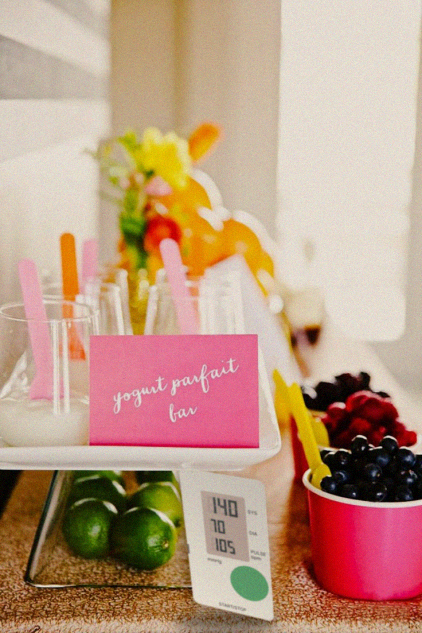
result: 70; mmHg
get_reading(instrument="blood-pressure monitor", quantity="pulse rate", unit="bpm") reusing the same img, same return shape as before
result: 105; bpm
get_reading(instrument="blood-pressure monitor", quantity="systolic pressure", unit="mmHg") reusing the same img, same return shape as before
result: 140; mmHg
